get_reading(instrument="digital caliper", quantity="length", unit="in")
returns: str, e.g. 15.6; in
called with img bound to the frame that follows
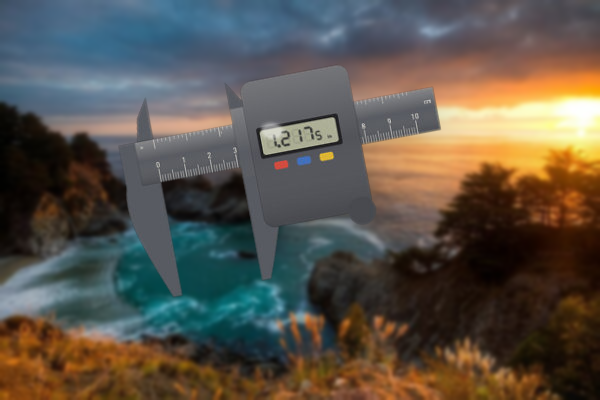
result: 1.2175; in
